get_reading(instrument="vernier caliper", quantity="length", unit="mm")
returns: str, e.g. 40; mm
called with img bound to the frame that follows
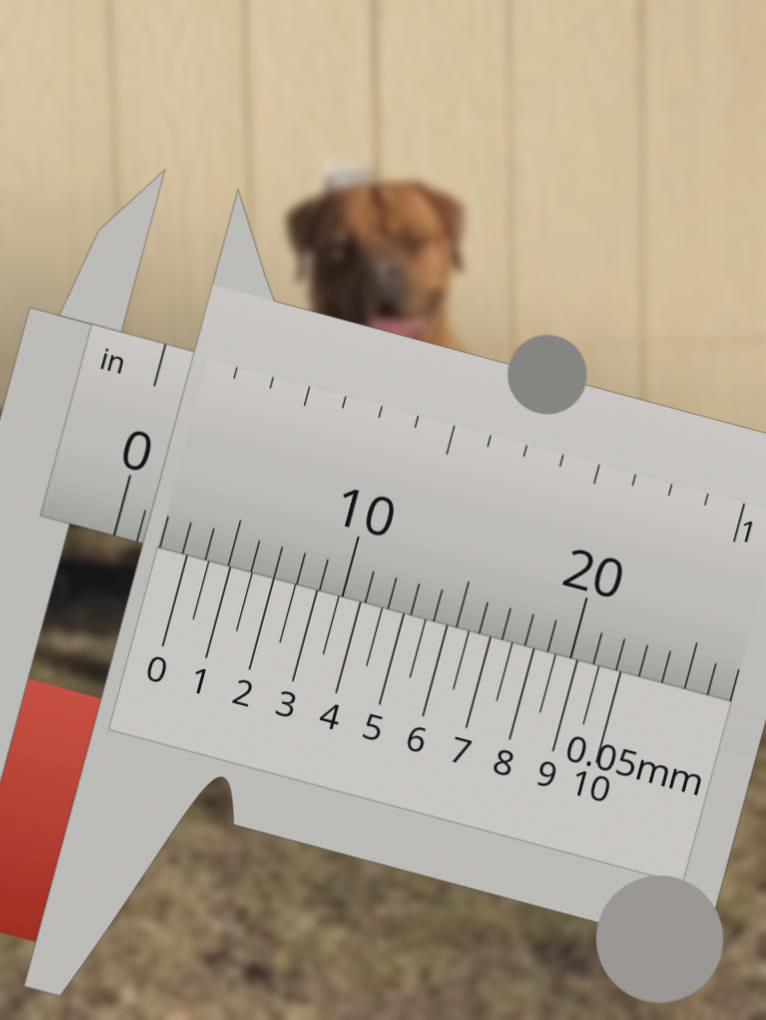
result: 3.2; mm
